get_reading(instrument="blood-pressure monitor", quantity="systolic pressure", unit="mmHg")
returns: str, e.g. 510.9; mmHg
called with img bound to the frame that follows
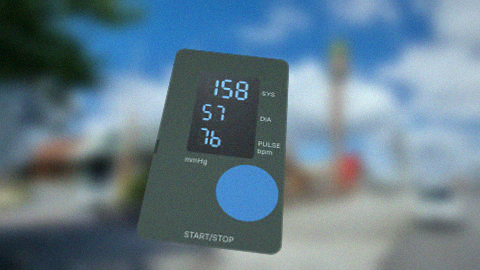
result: 158; mmHg
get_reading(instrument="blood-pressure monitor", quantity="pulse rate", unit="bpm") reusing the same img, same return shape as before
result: 76; bpm
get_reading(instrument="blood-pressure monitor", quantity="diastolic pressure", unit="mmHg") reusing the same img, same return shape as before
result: 57; mmHg
